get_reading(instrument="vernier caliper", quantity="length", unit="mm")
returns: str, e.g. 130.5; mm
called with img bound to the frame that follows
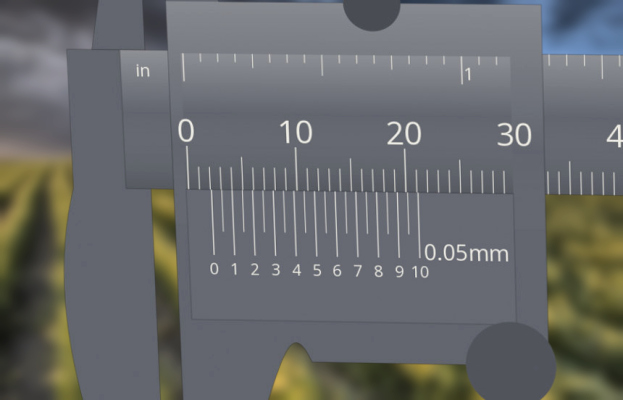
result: 2.1; mm
